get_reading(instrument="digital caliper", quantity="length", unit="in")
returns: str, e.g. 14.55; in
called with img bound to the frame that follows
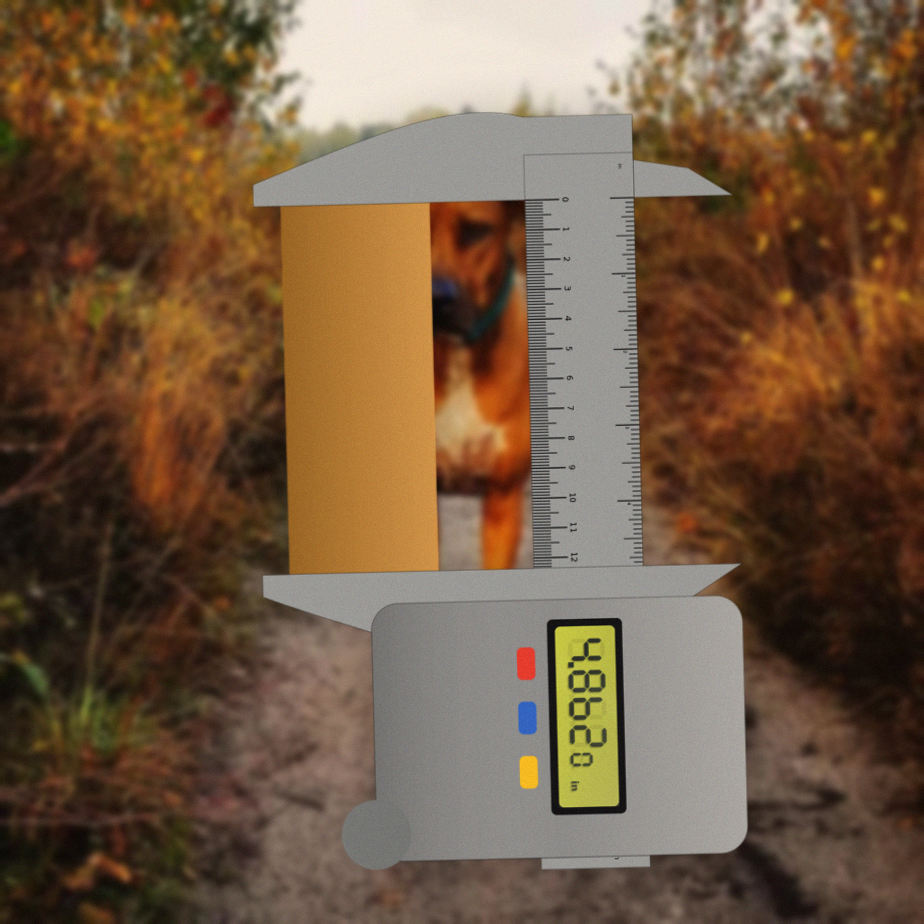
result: 4.8620; in
